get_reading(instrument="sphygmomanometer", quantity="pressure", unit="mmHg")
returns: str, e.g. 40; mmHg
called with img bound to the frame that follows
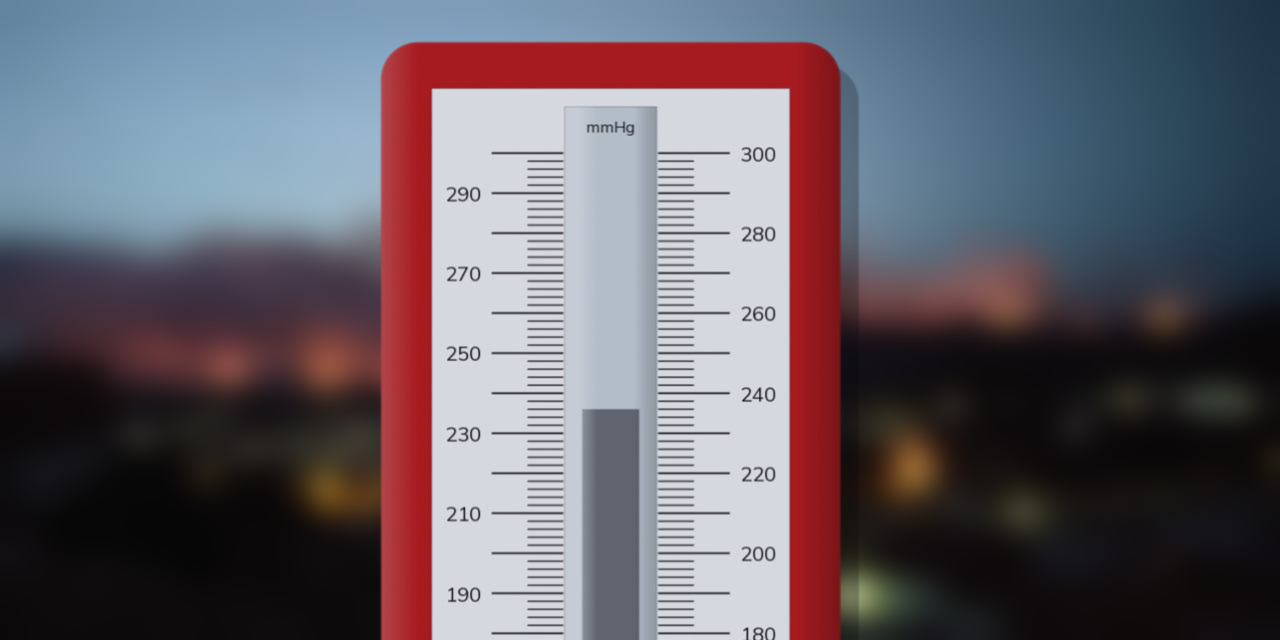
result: 236; mmHg
